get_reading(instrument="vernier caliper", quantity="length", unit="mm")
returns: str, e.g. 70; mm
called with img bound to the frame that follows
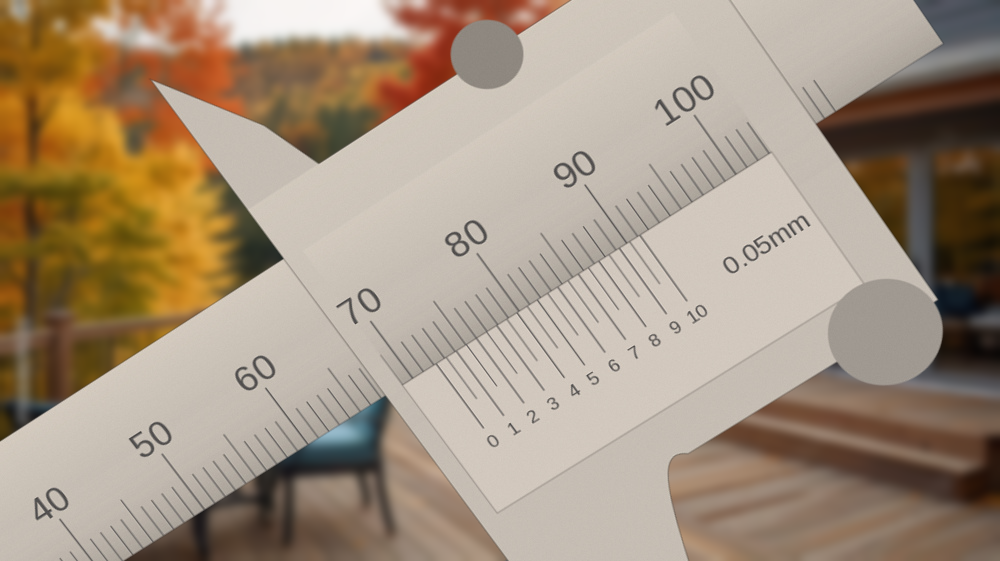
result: 72.2; mm
